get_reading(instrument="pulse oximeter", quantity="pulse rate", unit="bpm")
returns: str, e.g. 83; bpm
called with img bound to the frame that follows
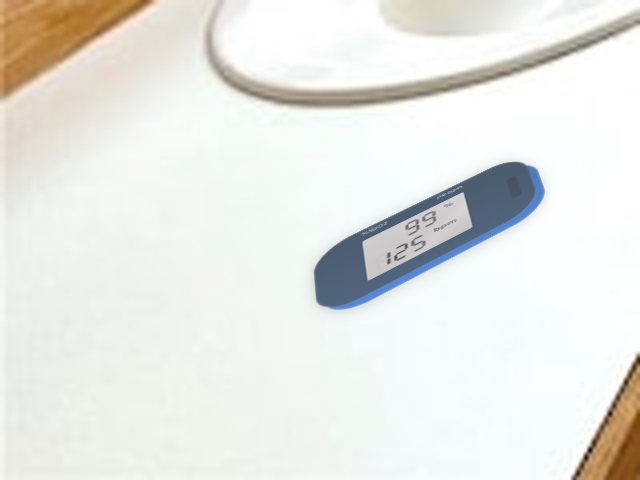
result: 125; bpm
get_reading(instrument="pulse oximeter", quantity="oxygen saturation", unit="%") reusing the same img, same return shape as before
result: 99; %
